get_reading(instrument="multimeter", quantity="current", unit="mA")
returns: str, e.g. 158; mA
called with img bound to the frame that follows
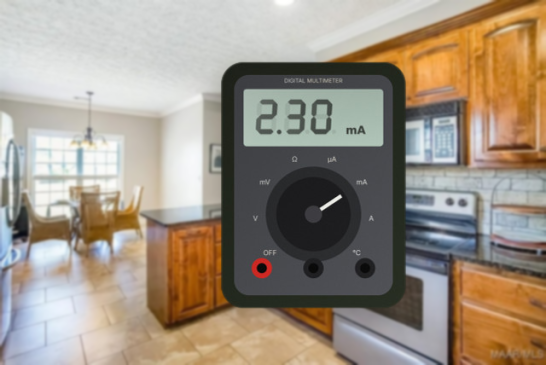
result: 2.30; mA
